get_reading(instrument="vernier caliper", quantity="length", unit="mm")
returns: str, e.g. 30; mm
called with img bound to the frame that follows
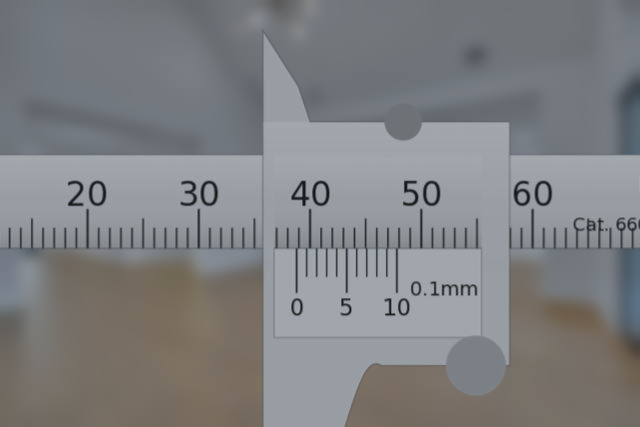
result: 38.8; mm
